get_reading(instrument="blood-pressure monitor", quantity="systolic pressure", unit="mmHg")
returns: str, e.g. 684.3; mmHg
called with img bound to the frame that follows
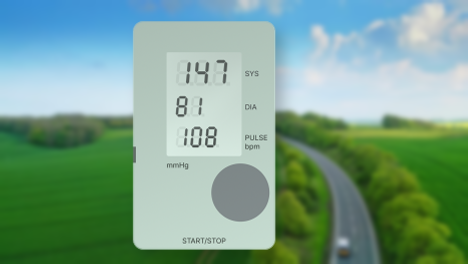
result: 147; mmHg
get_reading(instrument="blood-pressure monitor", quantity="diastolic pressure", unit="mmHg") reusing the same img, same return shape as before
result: 81; mmHg
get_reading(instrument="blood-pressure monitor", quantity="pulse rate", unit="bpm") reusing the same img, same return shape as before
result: 108; bpm
